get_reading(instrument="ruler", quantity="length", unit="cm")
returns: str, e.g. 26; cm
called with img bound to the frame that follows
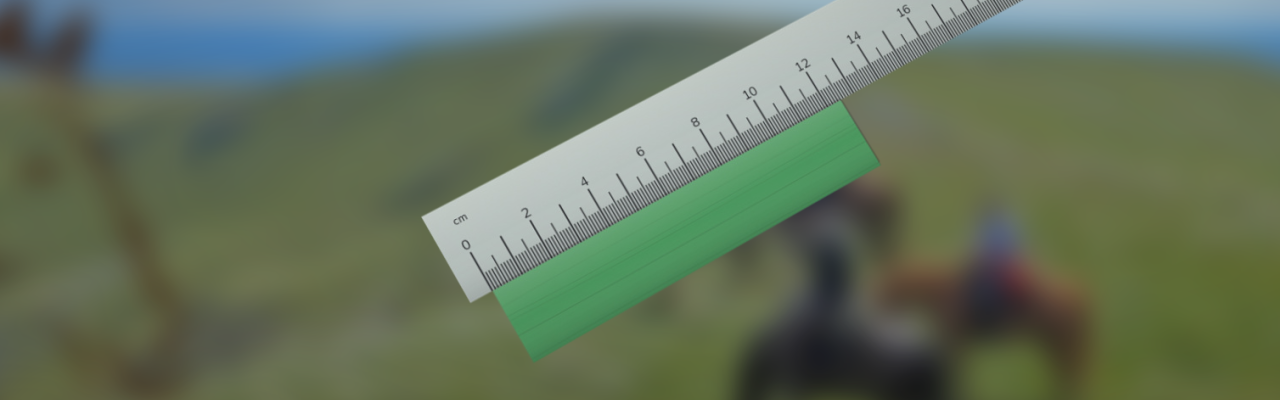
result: 12.5; cm
